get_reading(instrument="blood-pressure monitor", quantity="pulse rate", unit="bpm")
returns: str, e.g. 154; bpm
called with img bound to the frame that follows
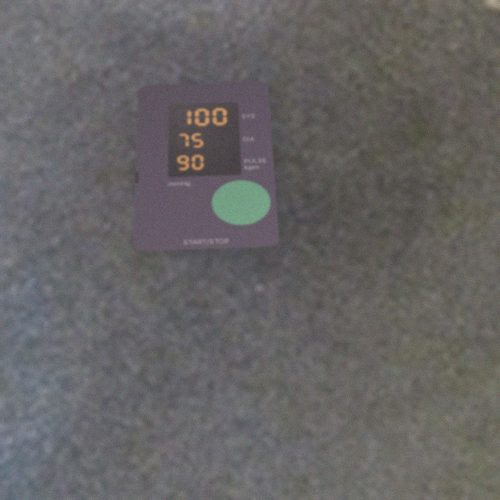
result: 90; bpm
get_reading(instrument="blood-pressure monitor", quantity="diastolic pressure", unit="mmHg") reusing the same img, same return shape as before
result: 75; mmHg
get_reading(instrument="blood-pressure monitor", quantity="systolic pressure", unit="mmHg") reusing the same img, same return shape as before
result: 100; mmHg
